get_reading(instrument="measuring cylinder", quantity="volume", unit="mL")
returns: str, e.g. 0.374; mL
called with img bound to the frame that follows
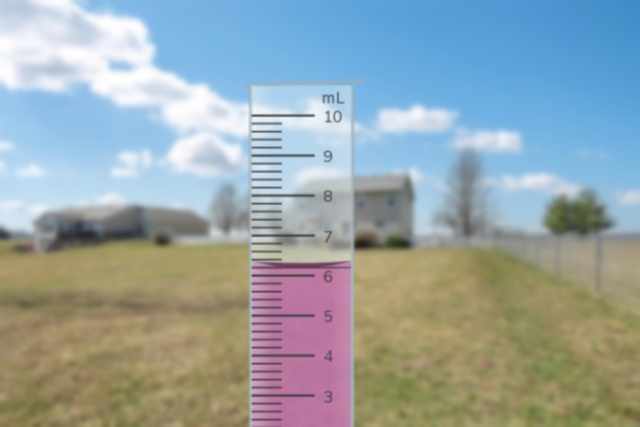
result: 6.2; mL
